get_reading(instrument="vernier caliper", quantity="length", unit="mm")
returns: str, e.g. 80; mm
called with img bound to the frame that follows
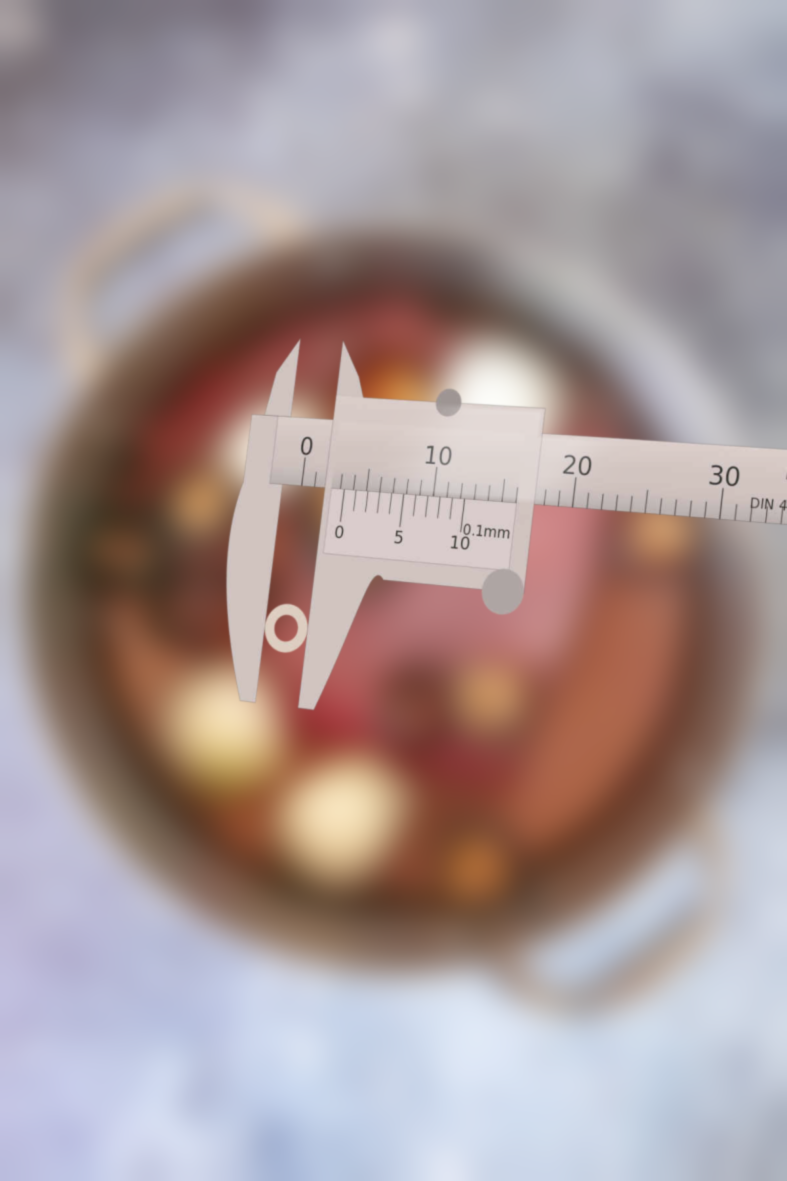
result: 3.3; mm
